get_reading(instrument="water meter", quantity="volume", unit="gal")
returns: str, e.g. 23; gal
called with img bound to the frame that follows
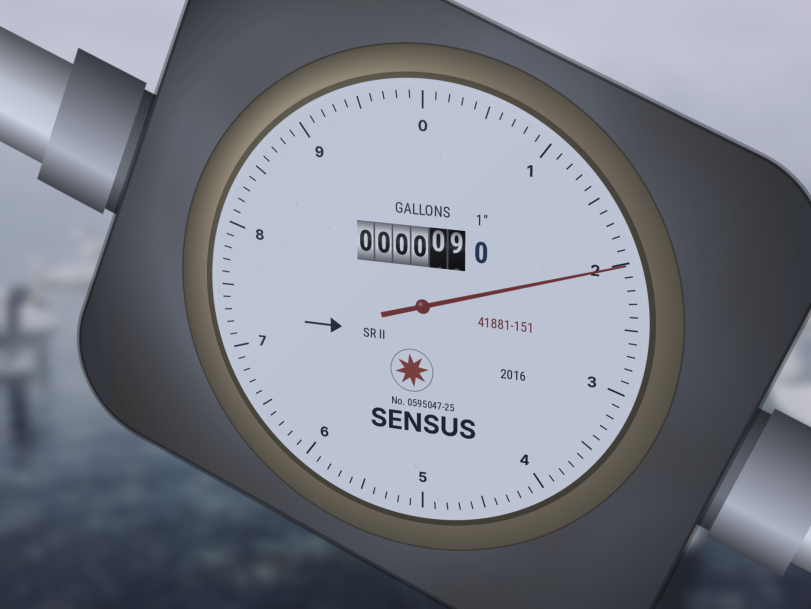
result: 92.0; gal
